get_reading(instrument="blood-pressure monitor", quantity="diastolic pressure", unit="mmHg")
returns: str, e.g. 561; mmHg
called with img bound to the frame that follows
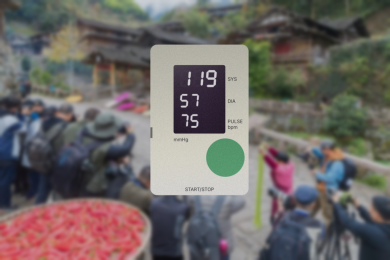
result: 57; mmHg
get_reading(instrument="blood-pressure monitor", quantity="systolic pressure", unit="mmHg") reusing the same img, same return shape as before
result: 119; mmHg
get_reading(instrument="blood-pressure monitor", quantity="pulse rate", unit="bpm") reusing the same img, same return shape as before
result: 75; bpm
